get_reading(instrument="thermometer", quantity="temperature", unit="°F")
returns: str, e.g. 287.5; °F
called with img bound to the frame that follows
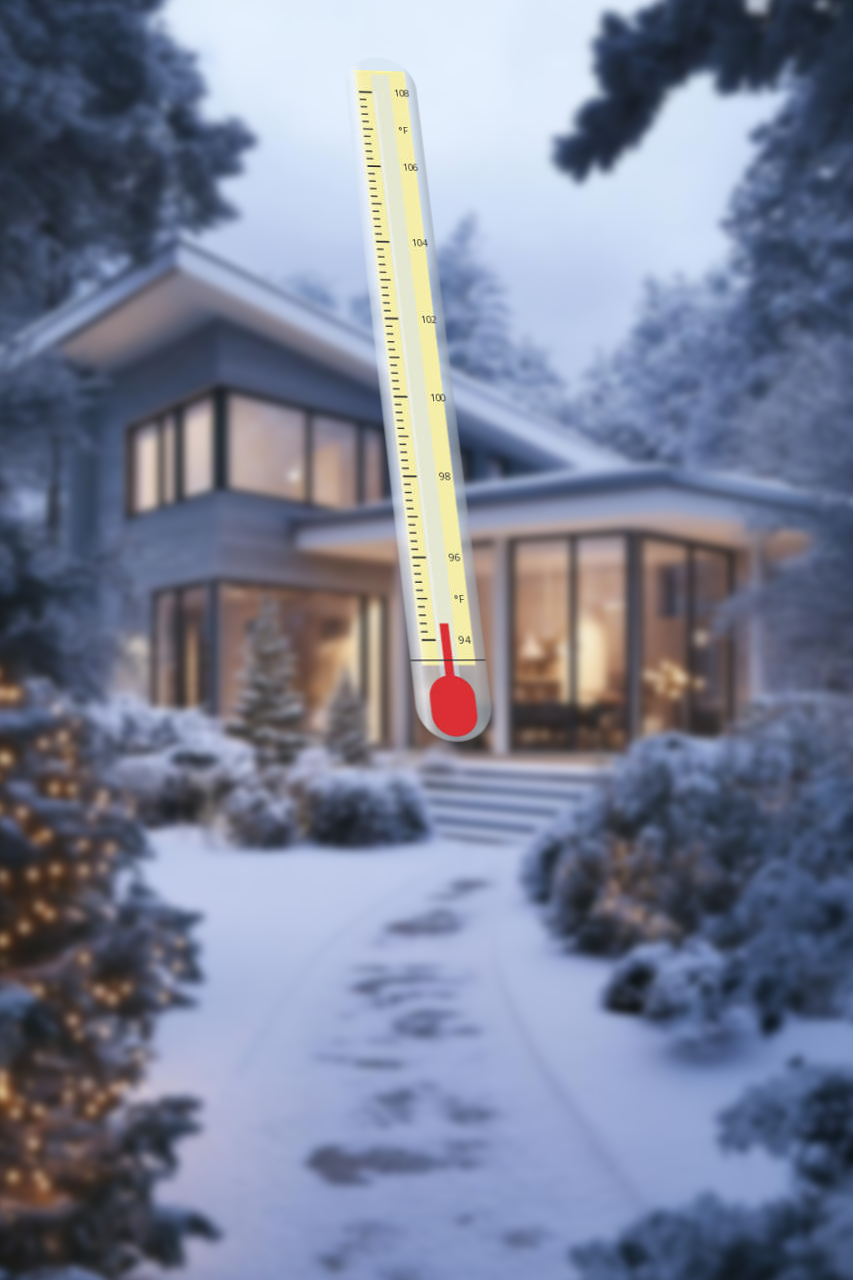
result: 94.4; °F
